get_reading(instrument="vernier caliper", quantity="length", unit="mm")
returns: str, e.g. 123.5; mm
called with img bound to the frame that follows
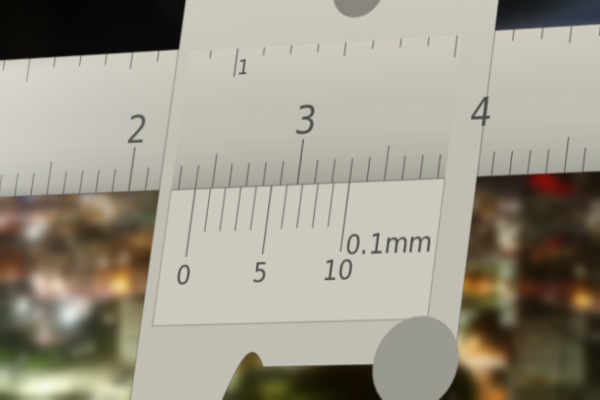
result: 24.0; mm
